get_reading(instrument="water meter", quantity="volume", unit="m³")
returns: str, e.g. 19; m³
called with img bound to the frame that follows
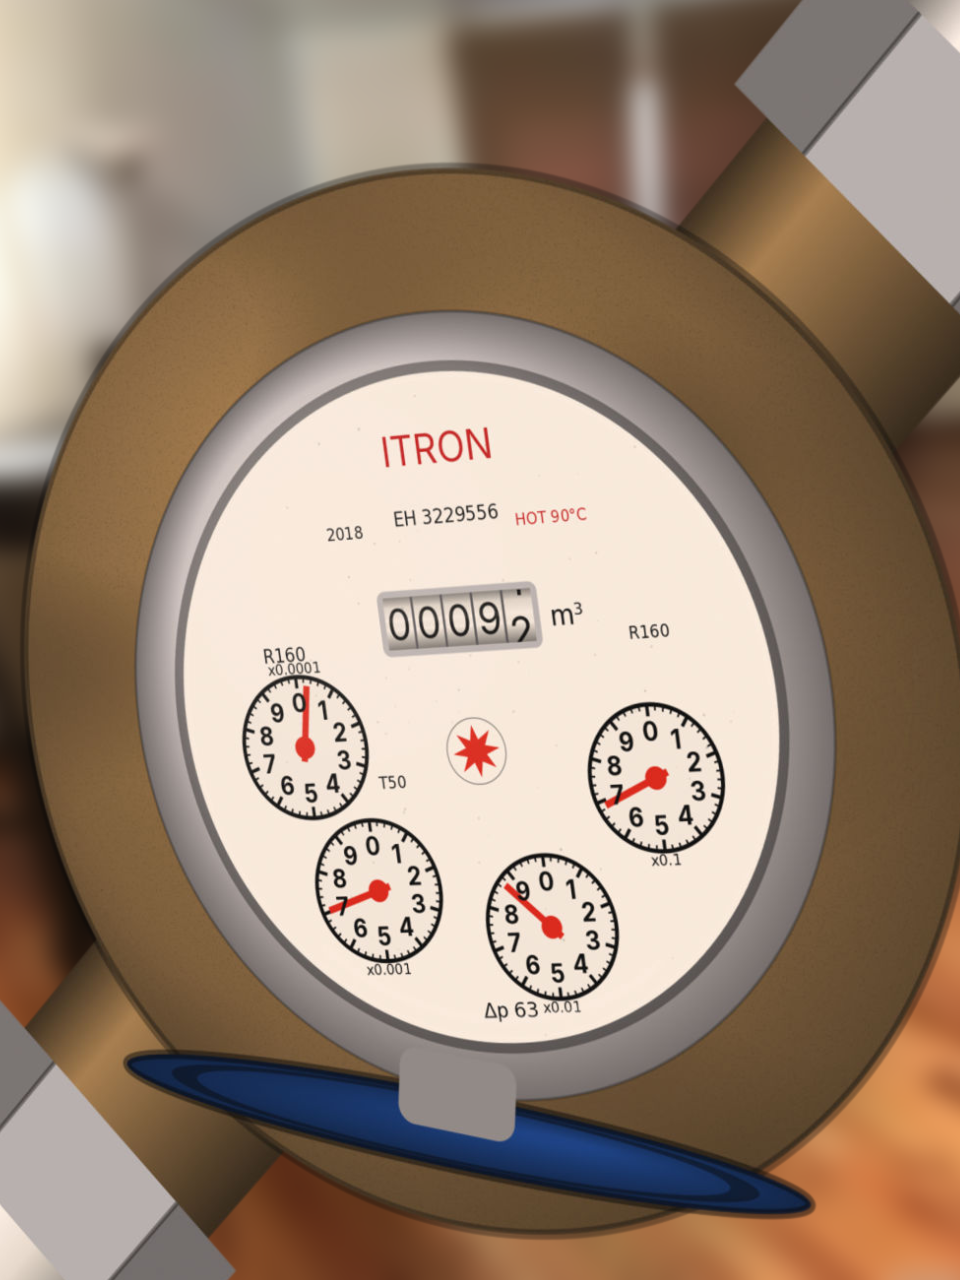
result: 91.6870; m³
